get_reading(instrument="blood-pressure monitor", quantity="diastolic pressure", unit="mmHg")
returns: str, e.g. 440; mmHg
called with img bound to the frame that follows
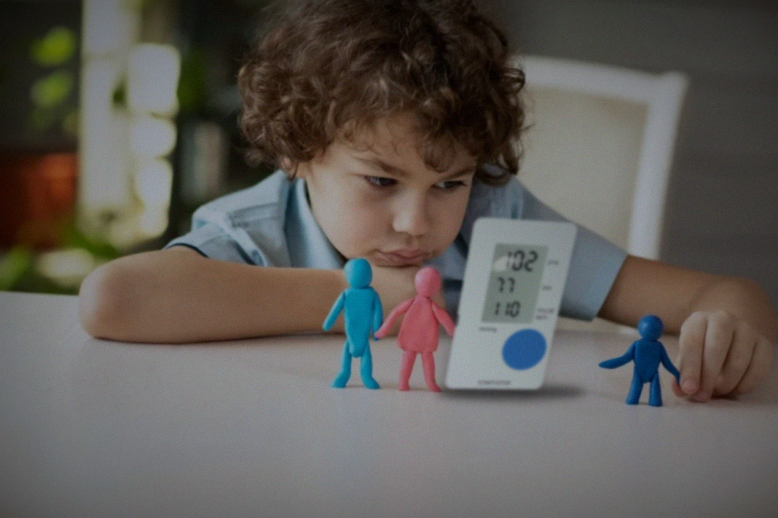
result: 77; mmHg
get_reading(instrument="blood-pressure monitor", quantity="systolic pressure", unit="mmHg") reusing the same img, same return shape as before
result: 102; mmHg
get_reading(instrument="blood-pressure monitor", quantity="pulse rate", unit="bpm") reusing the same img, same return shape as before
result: 110; bpm
